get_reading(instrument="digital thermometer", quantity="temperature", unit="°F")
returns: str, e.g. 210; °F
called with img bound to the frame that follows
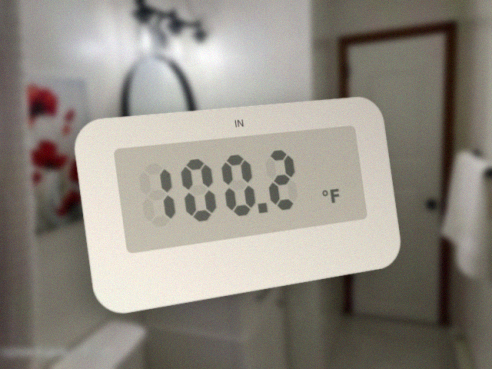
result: 100.2; °F
